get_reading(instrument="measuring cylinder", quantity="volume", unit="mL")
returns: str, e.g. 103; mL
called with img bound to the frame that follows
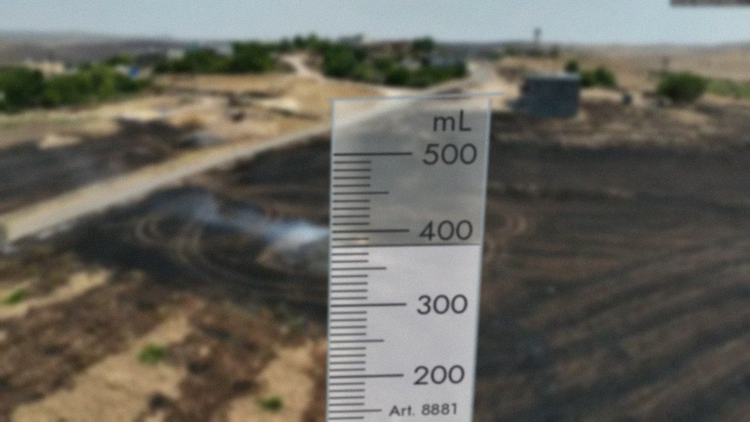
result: 380; mL
